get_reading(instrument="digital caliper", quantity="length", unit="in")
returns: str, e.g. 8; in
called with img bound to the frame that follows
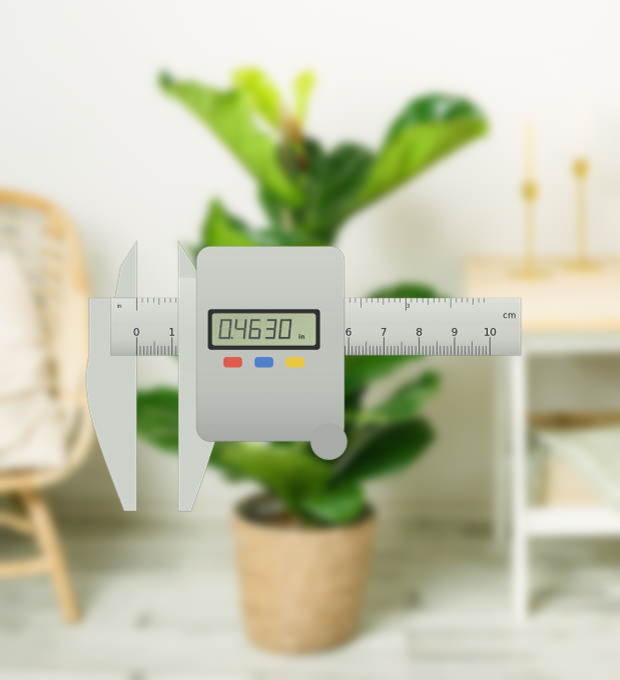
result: 0.4630; in
